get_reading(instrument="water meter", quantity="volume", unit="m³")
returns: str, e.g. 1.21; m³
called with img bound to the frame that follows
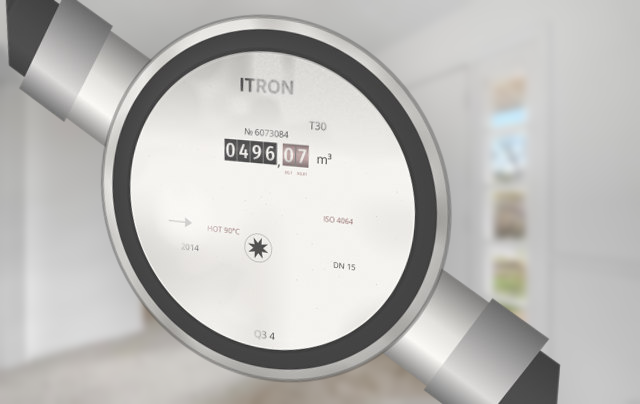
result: 496.07; m³
